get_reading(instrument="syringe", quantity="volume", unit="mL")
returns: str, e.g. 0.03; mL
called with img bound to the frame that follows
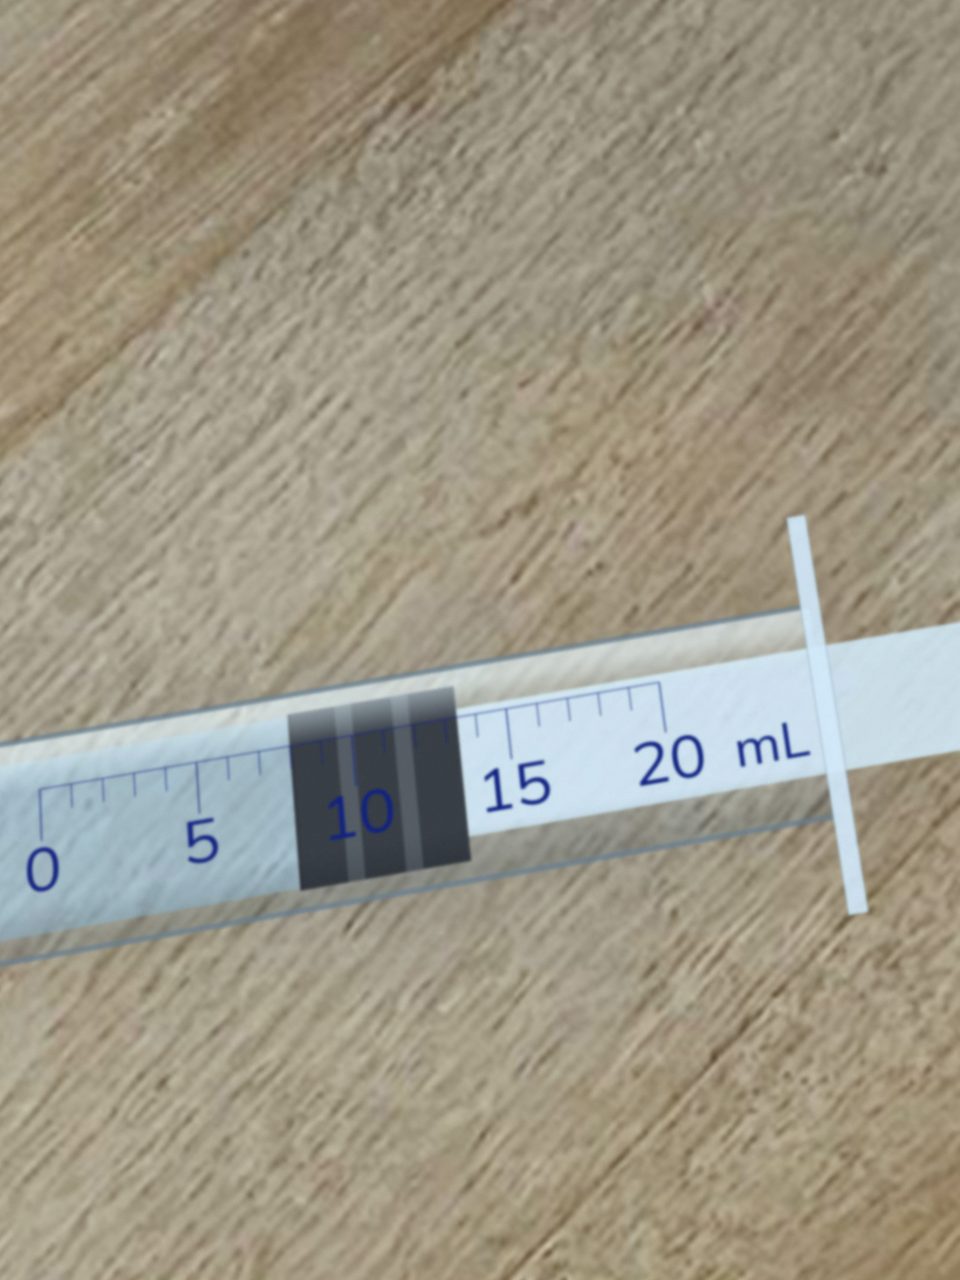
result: 8; mL
